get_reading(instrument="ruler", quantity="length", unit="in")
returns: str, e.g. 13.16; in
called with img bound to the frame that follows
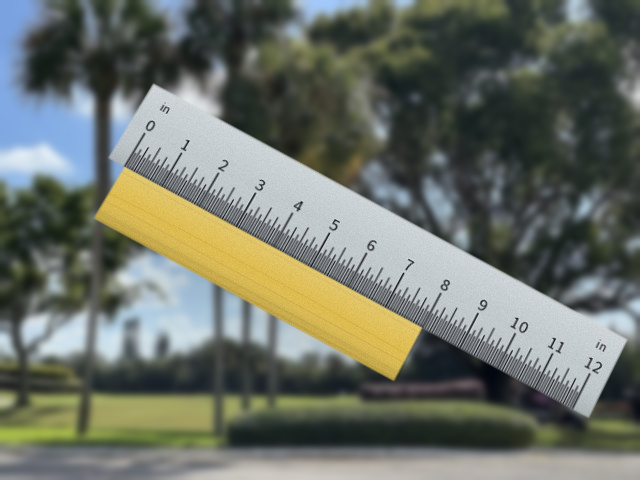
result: 8; in
